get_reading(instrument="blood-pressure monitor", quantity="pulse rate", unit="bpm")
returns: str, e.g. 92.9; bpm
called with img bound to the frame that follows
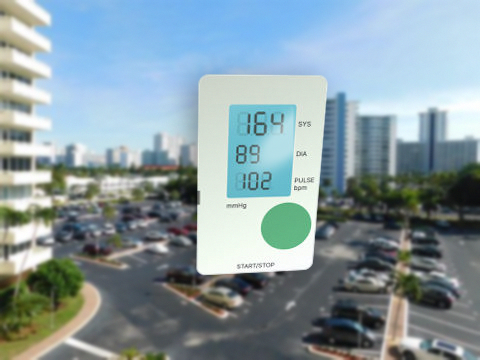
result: 102; bpm
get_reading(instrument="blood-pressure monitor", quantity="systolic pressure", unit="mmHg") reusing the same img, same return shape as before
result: 164; mmHg
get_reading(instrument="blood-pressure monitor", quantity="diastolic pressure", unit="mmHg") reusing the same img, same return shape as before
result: 89; mmHg
